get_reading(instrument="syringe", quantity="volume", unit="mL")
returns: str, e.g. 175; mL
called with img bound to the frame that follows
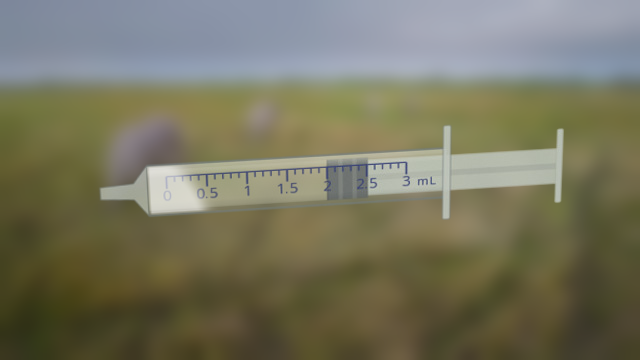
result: 2; mL
